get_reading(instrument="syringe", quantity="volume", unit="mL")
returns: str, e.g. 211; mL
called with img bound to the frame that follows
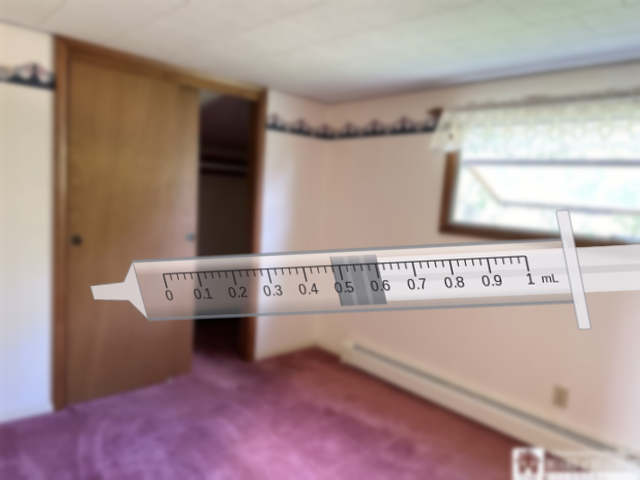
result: 0.48; mL
